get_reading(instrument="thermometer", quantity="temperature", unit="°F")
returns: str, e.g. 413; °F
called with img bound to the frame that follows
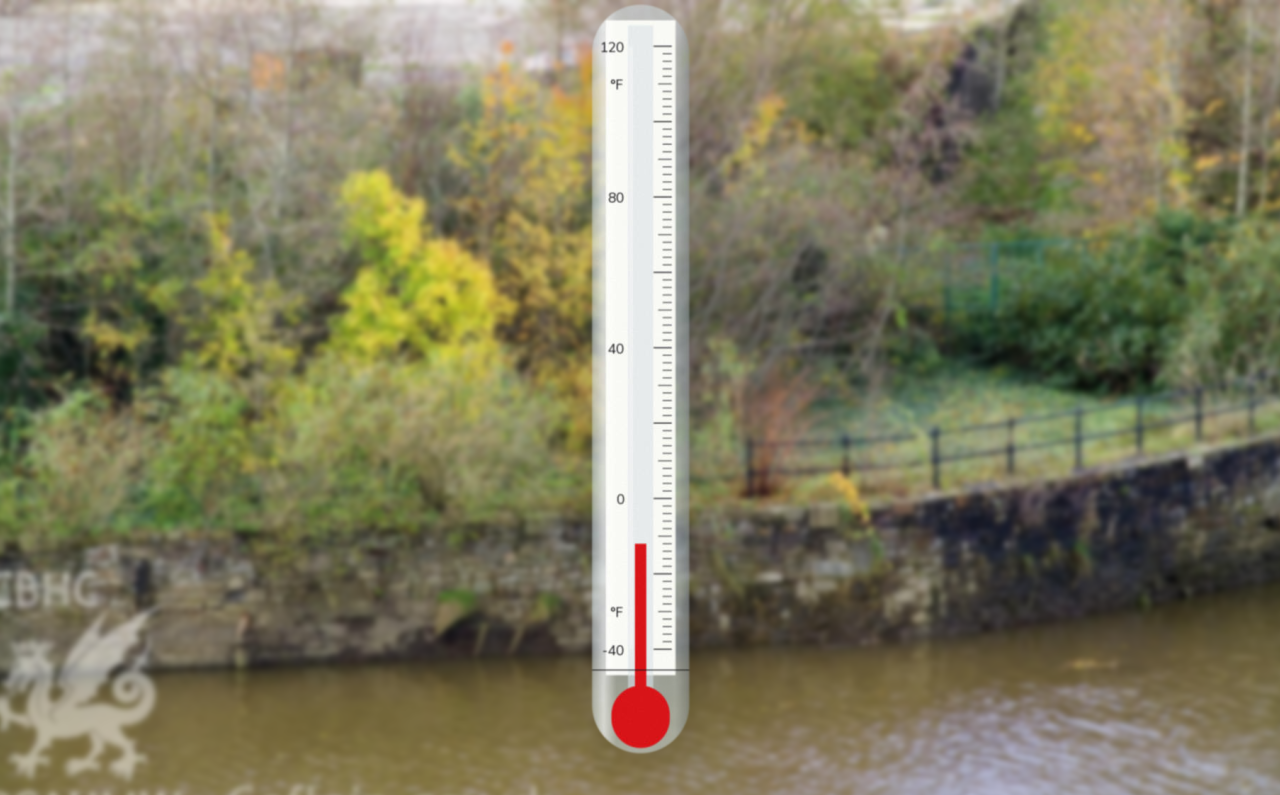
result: -12; °F
